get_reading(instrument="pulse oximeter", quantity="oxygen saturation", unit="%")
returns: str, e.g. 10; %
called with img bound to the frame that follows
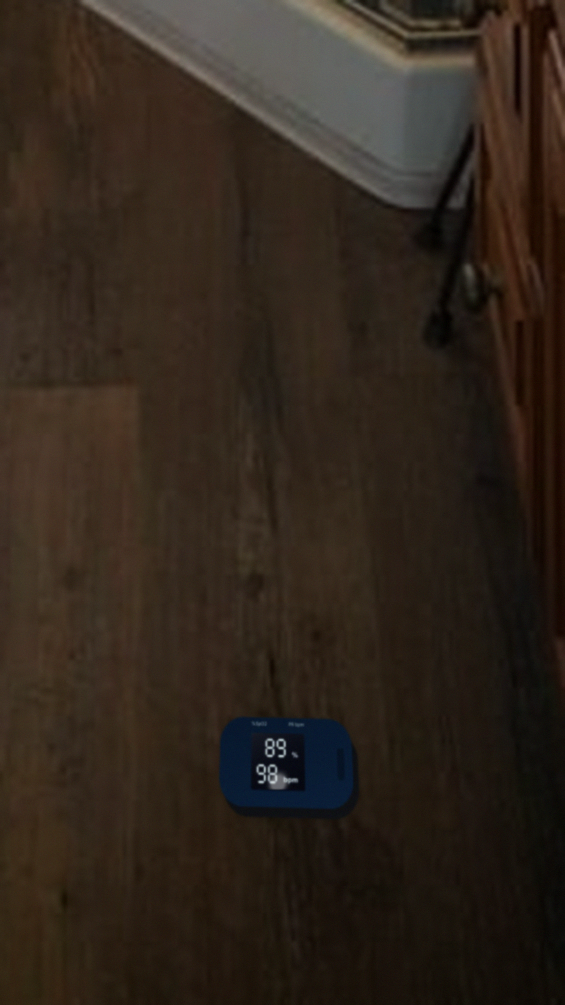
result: 89; %
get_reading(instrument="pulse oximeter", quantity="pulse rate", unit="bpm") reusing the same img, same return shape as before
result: 98; bpm
